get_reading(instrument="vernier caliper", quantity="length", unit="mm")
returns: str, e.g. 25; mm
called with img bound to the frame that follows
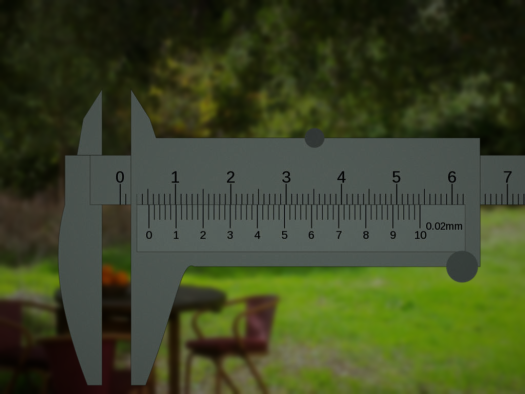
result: 5.2; mm
